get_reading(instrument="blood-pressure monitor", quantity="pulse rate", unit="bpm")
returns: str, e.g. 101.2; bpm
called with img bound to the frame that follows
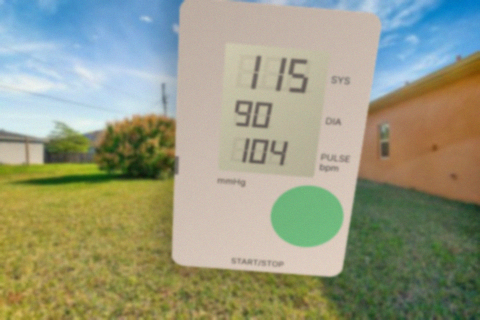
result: 104; bpm
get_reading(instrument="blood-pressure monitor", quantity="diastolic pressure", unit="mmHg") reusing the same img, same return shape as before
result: 90; mmHg
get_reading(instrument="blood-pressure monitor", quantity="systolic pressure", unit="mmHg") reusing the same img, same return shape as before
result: 115; mmHg
